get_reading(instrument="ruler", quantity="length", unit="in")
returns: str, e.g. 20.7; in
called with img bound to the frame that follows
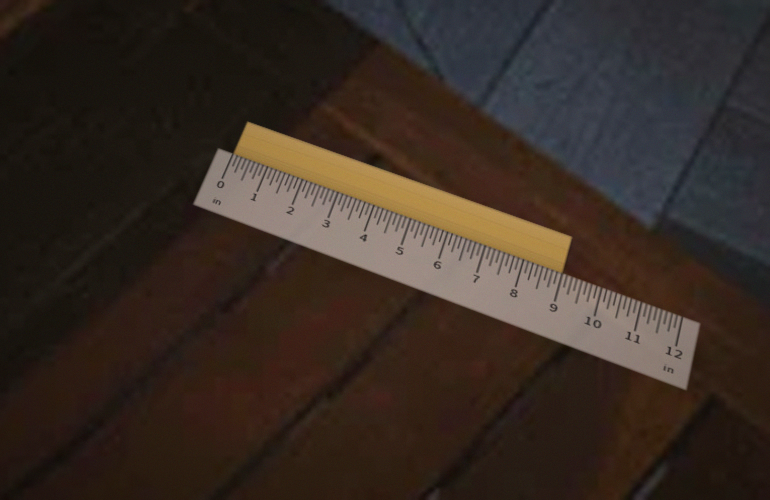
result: 9; in
